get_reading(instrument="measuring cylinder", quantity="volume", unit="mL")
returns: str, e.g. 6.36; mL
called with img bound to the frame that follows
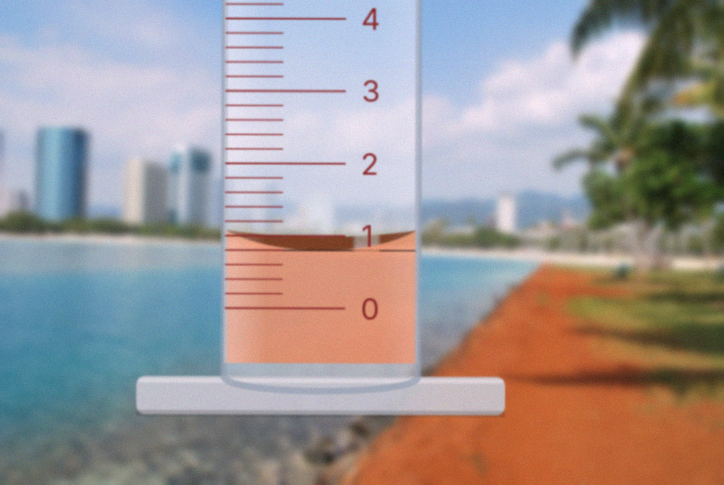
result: 0.8; mL
